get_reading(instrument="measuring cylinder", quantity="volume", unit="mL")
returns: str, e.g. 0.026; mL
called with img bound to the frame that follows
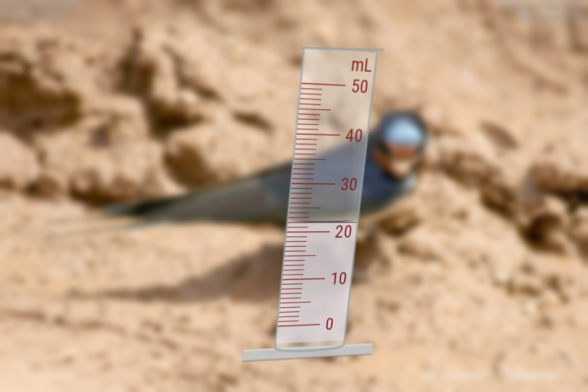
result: 22; mL
